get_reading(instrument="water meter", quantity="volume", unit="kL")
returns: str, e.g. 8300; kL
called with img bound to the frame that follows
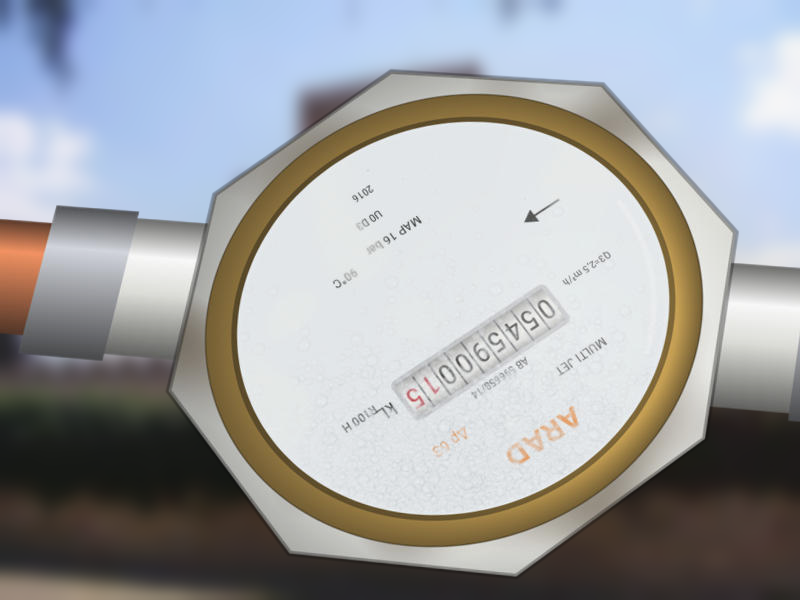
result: 545900.15; kL
